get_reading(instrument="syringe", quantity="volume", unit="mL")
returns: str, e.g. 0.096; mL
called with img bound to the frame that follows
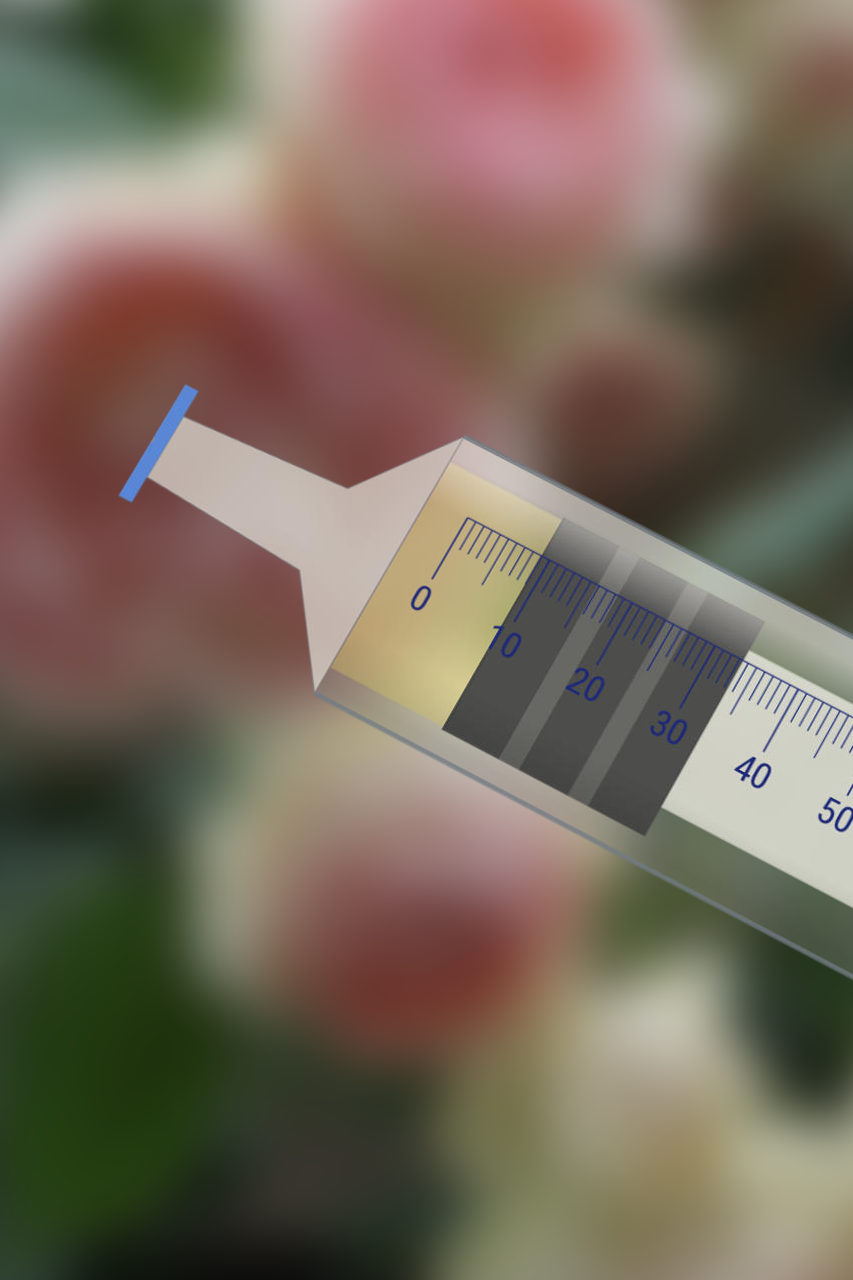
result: 9; mL
